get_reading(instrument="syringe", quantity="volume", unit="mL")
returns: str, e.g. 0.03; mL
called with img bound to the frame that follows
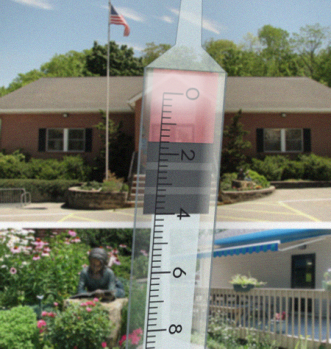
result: 1.6; mL
